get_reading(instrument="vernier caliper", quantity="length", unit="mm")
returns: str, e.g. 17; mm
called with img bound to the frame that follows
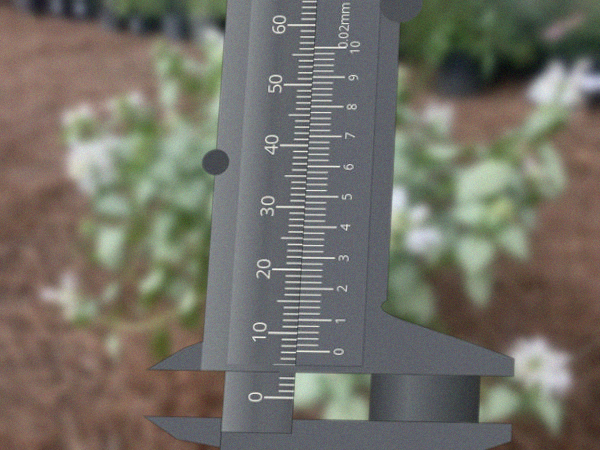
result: 7.2; mm
